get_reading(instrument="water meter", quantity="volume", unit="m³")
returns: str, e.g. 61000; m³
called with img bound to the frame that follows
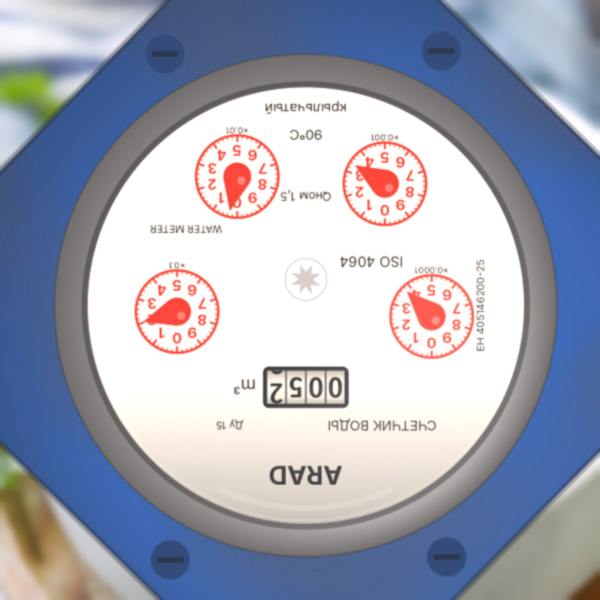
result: 52.2033; m³
